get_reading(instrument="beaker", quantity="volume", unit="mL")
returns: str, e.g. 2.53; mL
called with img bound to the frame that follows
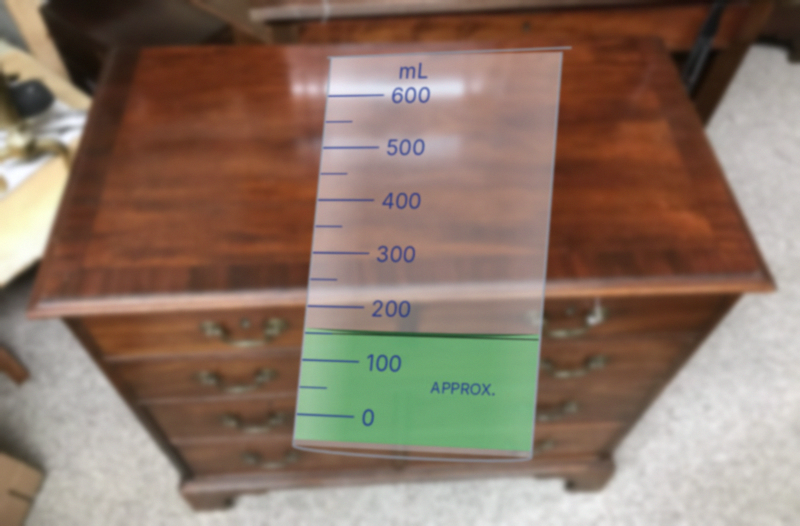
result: 150; mL
